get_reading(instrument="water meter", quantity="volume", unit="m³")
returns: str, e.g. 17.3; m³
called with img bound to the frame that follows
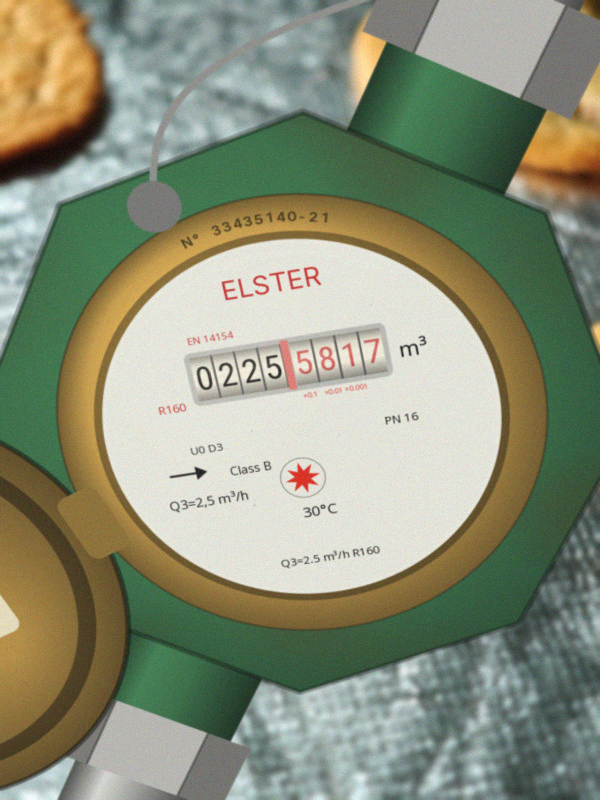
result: 225.5817; m³
